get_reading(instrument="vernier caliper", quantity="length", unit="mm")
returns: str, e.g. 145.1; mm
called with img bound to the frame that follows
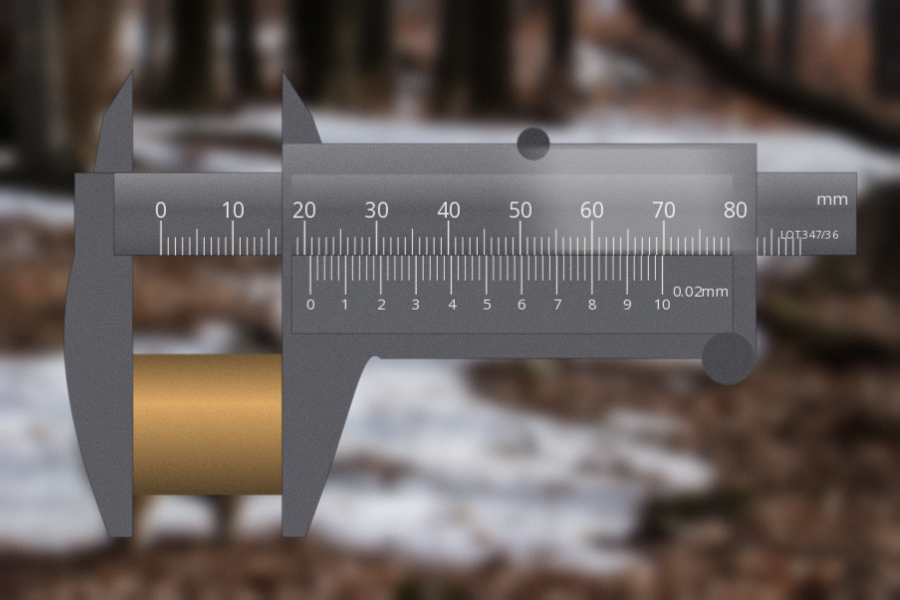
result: 20.8; mm
